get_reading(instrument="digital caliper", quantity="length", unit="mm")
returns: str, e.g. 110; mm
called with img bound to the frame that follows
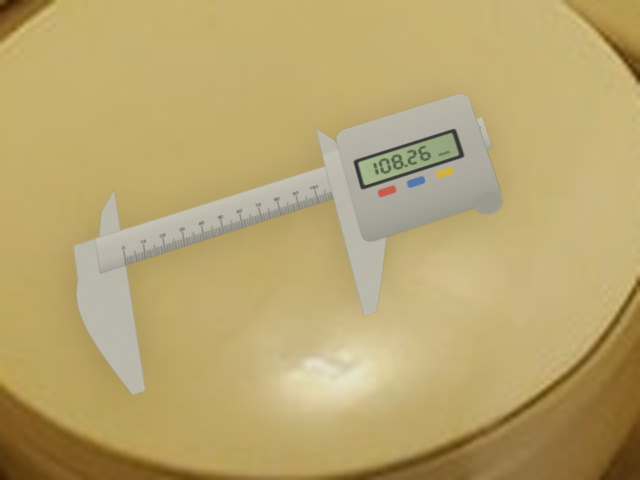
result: 108.26; mm
